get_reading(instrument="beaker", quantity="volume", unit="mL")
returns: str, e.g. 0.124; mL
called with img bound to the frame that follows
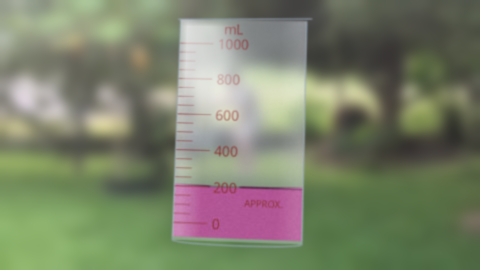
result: 200; mL
